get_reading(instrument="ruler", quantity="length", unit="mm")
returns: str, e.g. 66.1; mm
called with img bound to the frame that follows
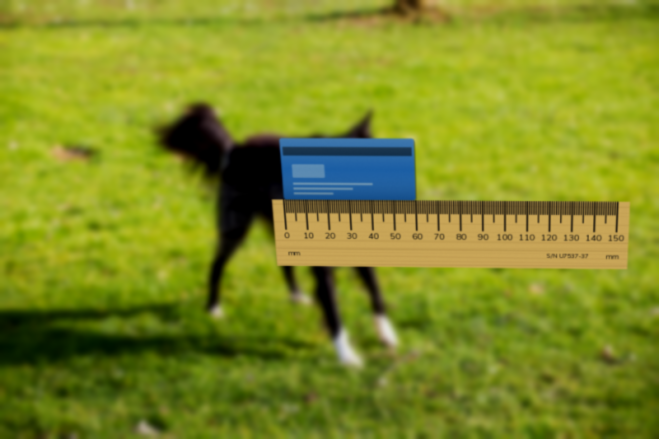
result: 60; mm
